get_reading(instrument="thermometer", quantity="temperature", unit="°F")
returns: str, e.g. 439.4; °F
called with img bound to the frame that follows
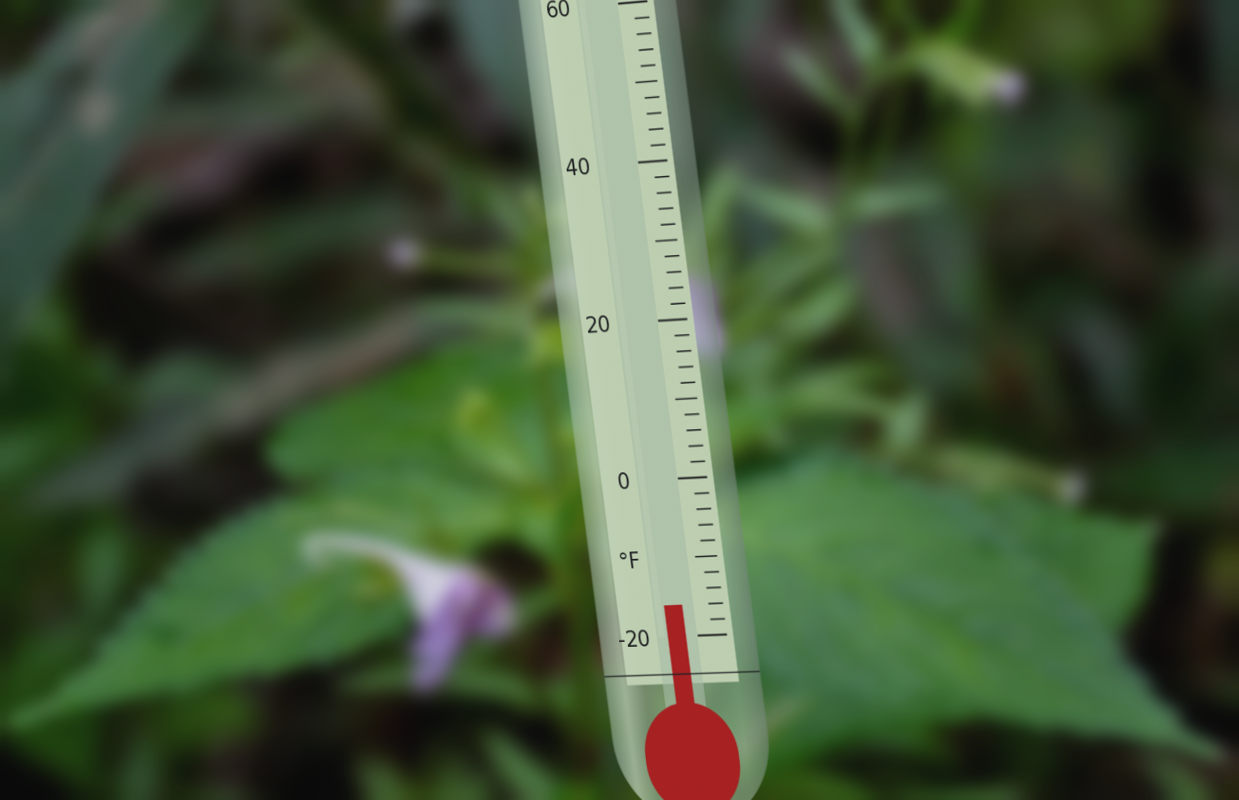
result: -16; °F
